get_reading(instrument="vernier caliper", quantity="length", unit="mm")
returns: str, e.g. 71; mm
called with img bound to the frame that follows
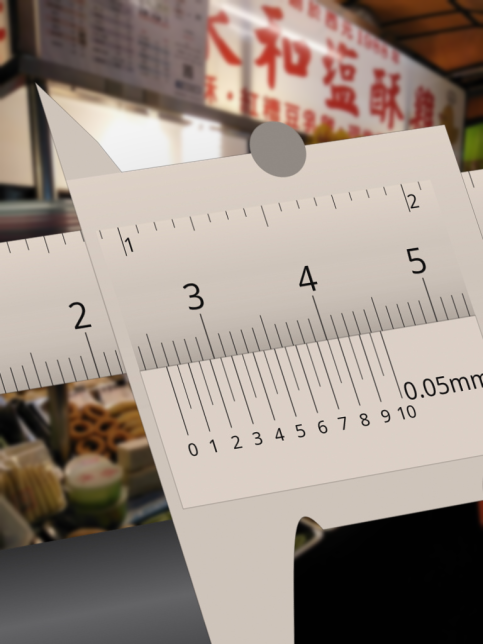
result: 25.8; mm
